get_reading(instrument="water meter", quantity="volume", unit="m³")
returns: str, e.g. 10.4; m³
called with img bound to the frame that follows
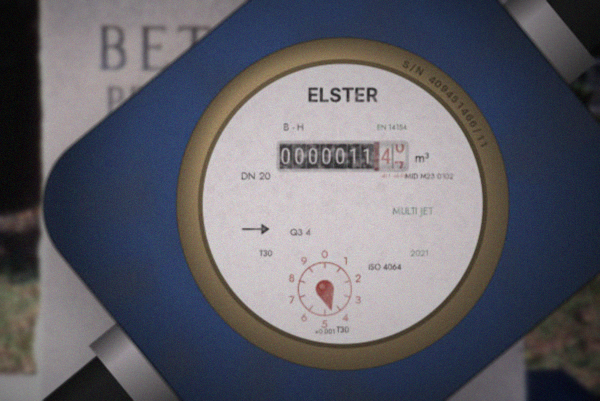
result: 11.464; m³
